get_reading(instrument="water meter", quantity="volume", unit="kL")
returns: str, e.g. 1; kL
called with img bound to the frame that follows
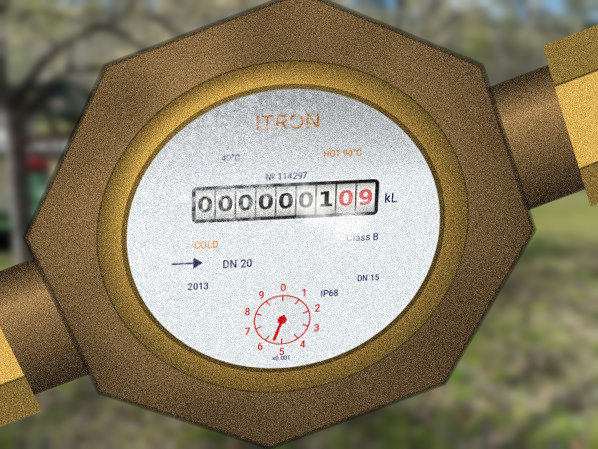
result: 1.095; kL
